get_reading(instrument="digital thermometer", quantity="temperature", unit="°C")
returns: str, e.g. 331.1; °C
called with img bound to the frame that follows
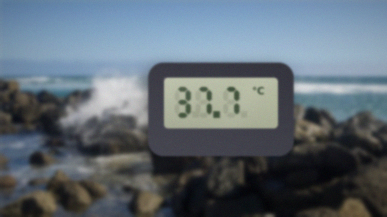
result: 37.7; °C
